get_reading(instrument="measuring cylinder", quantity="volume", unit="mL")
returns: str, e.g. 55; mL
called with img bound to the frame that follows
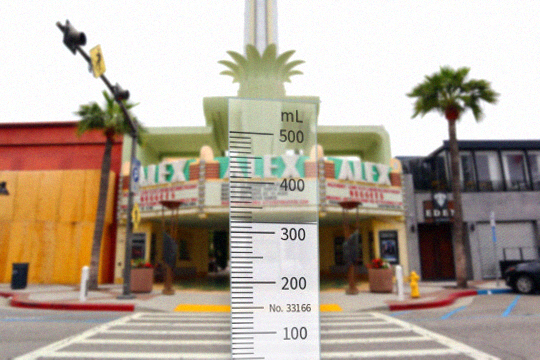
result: 320; mL
